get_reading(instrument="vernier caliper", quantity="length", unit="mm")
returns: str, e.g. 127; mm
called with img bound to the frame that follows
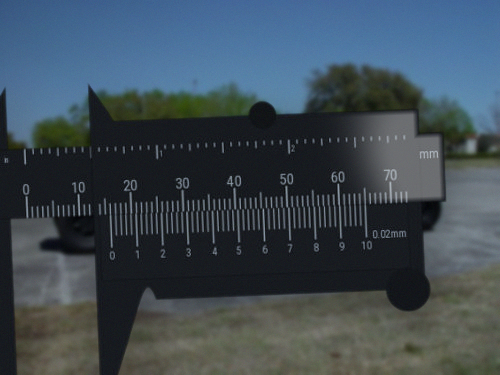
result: 16.0; mm
